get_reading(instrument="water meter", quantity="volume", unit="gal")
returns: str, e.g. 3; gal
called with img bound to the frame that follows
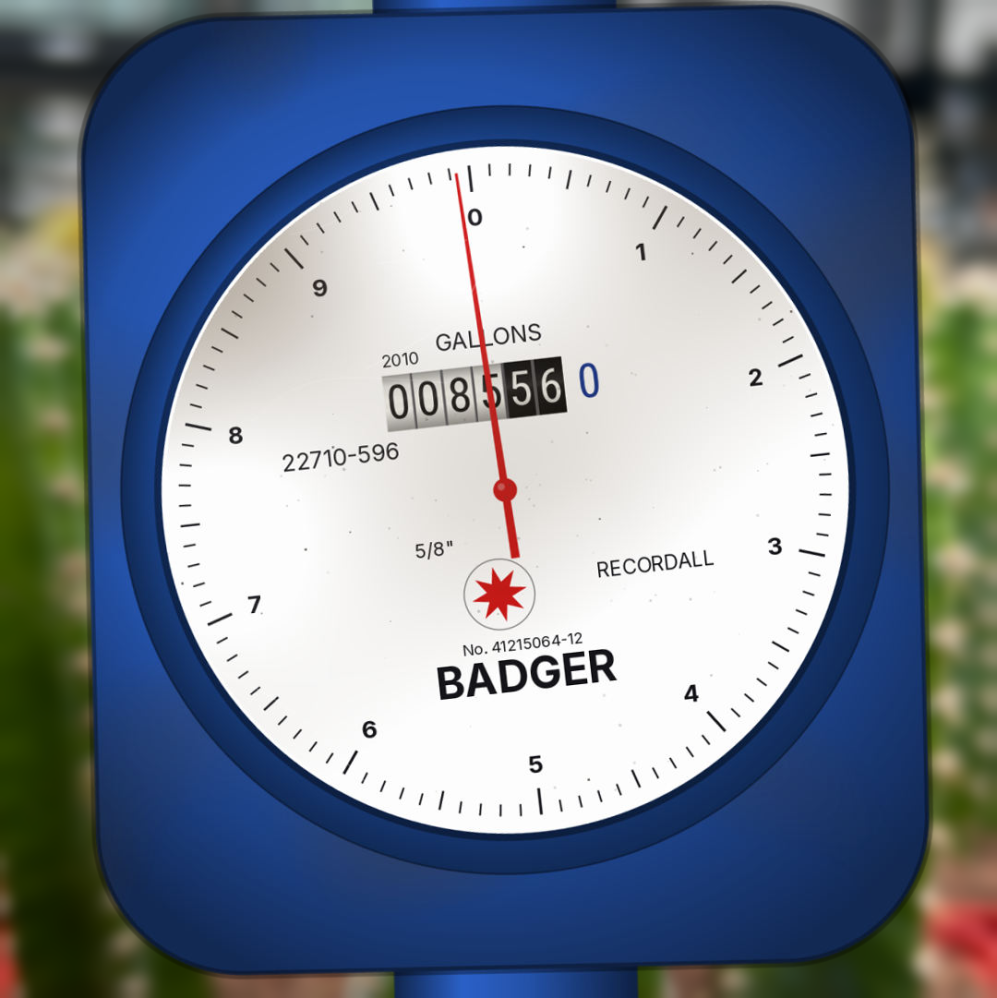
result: 85559.9; gal
